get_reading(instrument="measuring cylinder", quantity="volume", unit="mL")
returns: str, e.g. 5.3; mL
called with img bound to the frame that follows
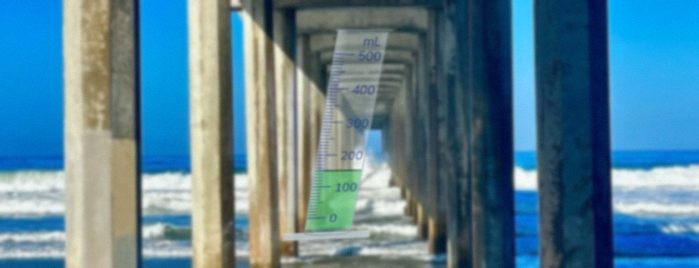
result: 150; mL
